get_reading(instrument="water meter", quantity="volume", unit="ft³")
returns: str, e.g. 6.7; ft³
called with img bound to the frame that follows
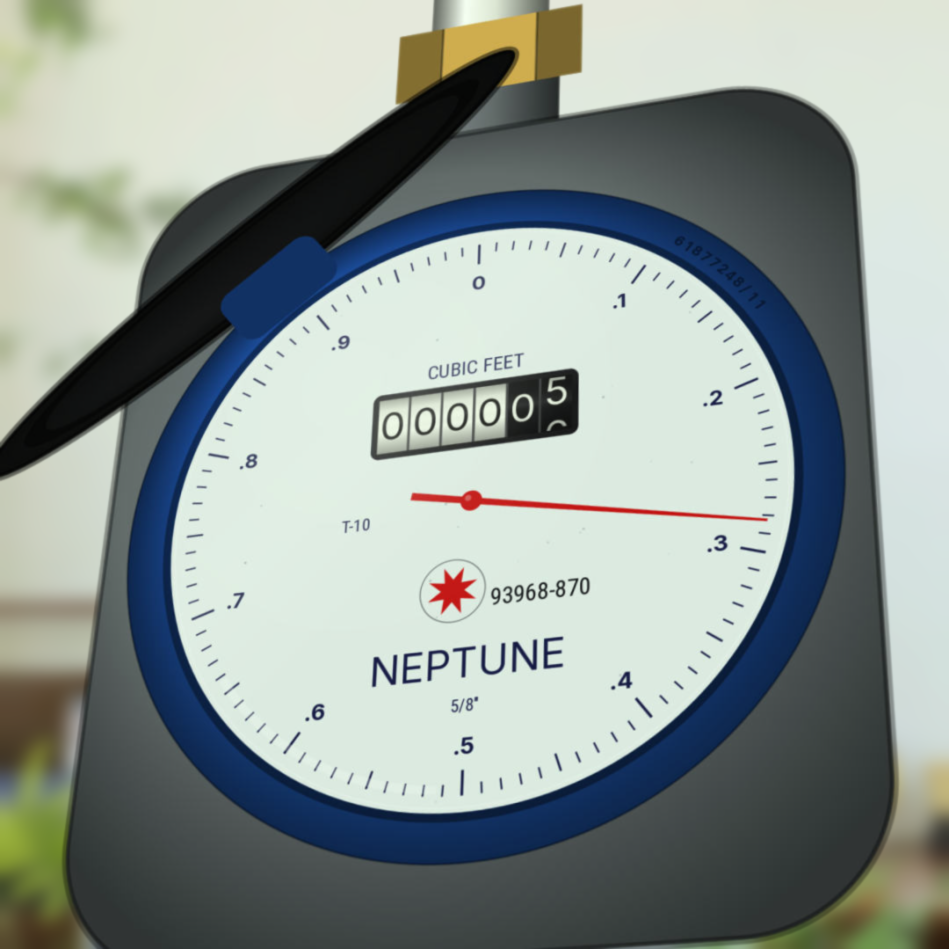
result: 5.28; ft³
